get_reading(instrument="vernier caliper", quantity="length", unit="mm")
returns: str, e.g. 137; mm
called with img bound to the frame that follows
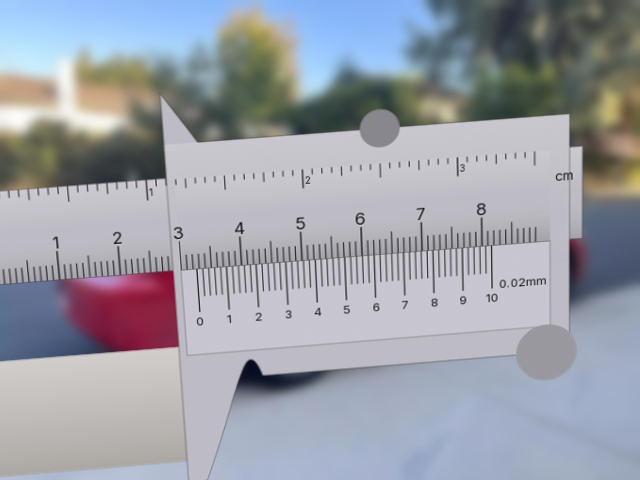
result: 32.6; mm
